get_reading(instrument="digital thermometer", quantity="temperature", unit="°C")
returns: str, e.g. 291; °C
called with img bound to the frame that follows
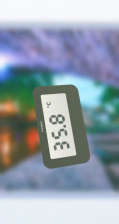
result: 35.8; °C
